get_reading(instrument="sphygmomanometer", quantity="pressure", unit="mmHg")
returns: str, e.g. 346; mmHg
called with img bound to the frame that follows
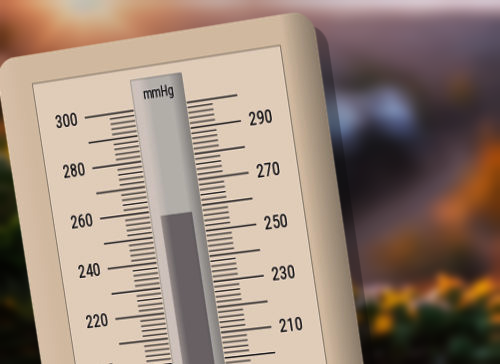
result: 258; mmHg
